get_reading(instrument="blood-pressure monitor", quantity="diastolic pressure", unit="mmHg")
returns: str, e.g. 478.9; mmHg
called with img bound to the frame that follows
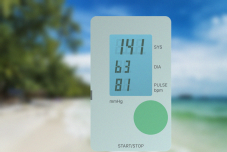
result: 63; mmHg
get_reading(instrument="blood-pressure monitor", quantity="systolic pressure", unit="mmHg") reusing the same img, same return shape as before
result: 141; mmHg
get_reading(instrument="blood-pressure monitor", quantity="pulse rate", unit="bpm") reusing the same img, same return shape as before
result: 81; bpm
